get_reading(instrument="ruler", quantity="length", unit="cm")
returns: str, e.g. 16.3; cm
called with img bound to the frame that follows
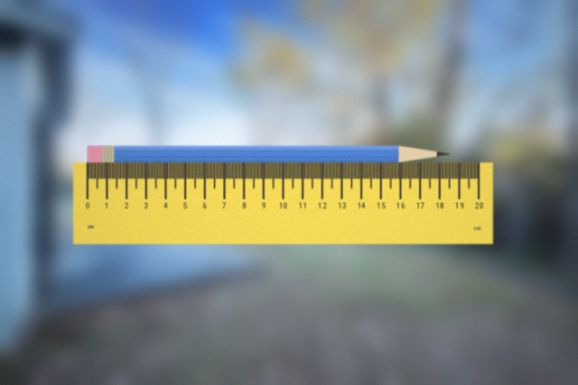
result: 18.5; cm
